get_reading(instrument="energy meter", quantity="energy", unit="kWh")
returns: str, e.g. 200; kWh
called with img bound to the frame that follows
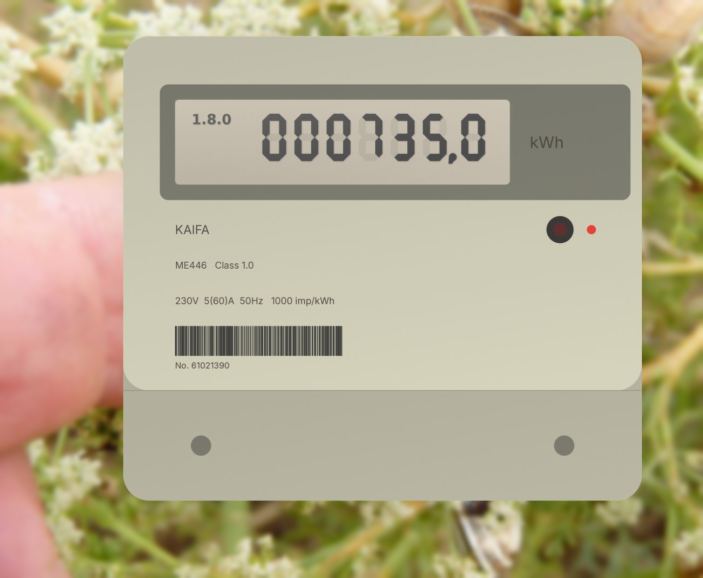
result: 735.0; kWh
